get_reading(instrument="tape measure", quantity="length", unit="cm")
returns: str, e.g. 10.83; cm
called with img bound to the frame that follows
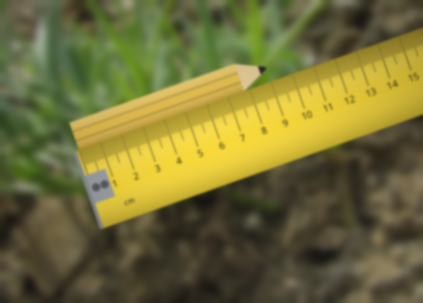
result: 9; cm
